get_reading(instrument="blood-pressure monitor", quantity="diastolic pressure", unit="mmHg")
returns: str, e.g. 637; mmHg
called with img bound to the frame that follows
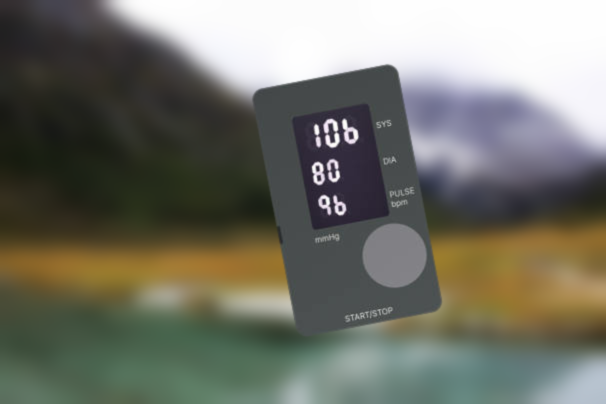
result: 80; mmHg
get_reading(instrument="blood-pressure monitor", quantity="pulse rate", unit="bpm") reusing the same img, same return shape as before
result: 96; bpm
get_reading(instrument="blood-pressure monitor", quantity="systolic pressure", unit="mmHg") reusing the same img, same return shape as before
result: 106; mmHg
